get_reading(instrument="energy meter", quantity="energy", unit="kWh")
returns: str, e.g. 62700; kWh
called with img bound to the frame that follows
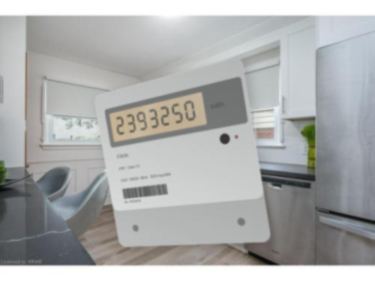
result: 2393250; kWh
